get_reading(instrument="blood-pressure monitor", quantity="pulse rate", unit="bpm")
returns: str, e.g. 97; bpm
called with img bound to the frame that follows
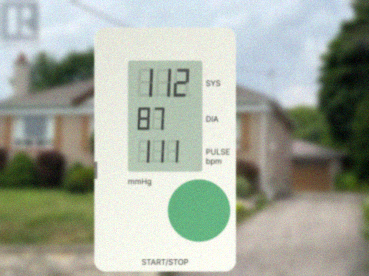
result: 111; bpm
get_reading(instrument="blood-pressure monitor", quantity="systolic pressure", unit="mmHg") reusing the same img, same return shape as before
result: 112; mmHg
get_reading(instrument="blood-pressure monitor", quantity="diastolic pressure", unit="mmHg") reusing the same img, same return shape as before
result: 87; mmHg
